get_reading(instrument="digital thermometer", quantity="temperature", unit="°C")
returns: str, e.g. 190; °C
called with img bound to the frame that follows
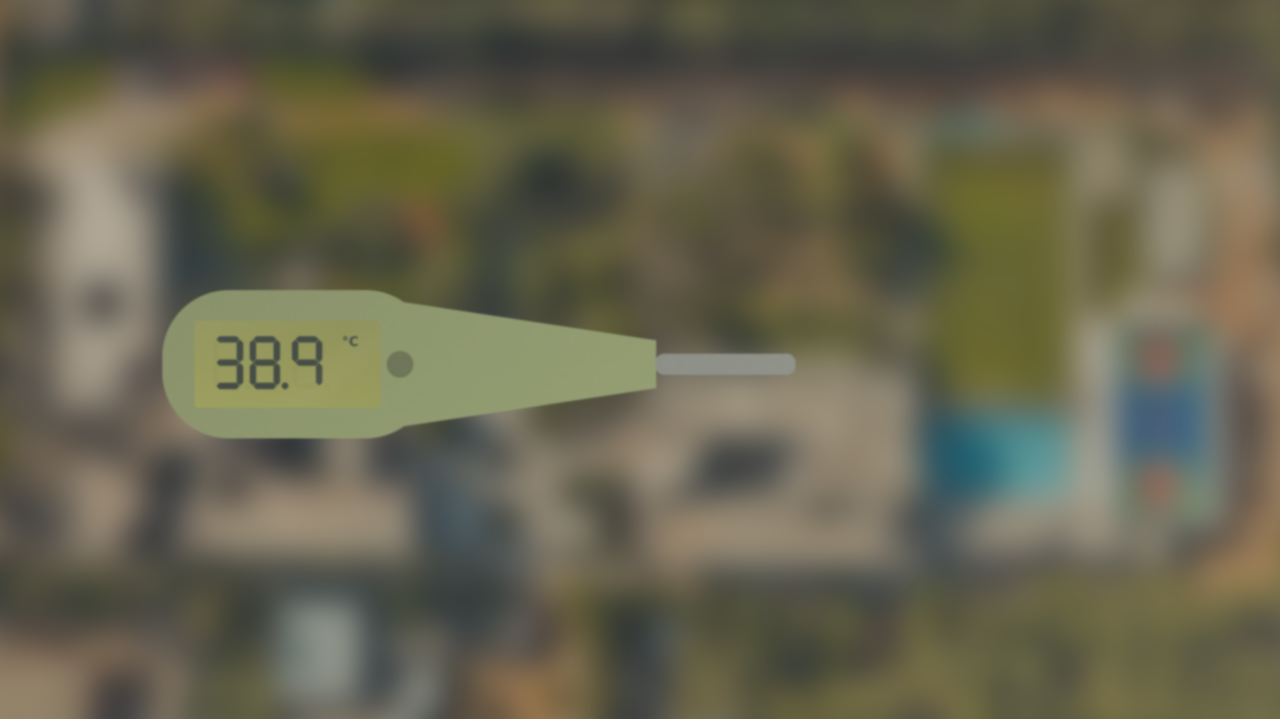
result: 38.9; °C
